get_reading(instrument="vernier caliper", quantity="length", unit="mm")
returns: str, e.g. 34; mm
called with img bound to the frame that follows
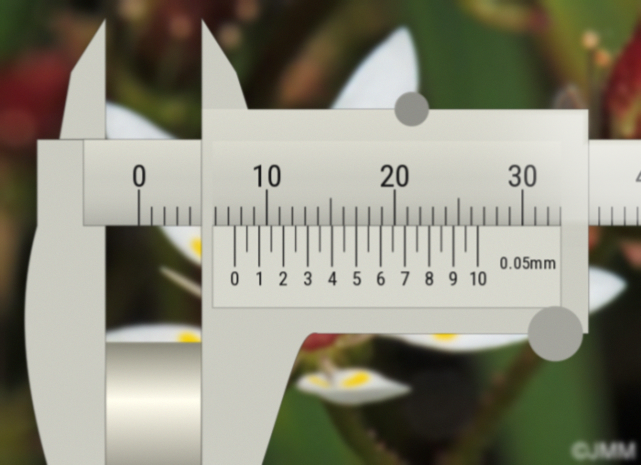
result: 7.5; mm
